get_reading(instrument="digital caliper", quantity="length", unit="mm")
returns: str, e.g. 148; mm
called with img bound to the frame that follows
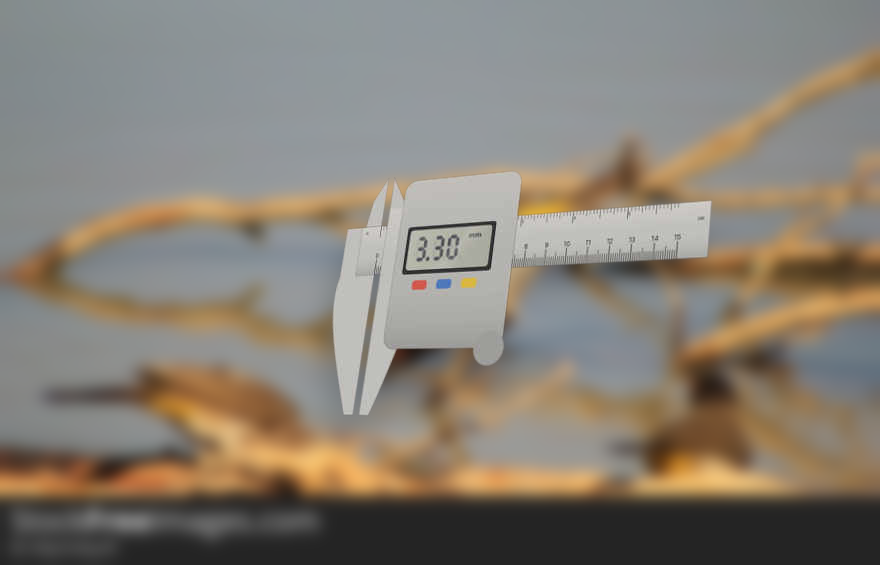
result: 3.30; mm
